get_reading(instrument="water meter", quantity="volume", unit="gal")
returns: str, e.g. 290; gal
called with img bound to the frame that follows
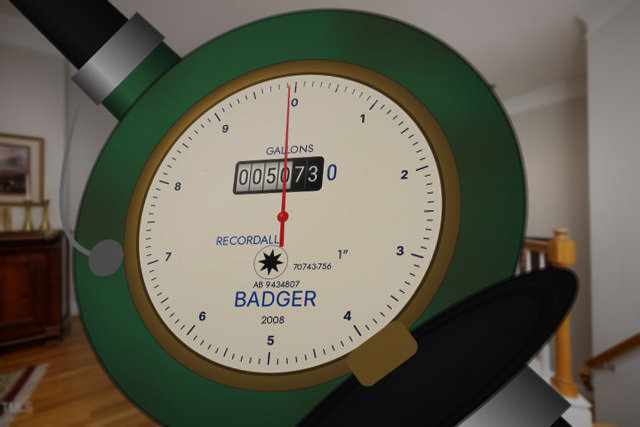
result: 50729.9; gal
